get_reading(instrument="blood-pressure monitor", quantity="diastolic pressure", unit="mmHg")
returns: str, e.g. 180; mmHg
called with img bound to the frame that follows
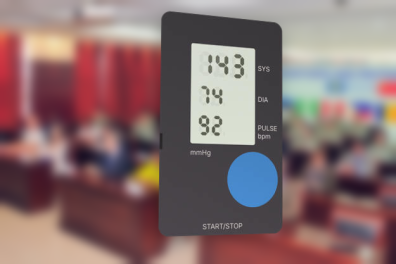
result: 74; mmHg
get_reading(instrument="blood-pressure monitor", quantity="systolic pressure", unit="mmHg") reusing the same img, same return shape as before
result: 143; mmHg
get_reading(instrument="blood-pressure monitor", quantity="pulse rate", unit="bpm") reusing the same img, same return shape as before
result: 92; bpm
